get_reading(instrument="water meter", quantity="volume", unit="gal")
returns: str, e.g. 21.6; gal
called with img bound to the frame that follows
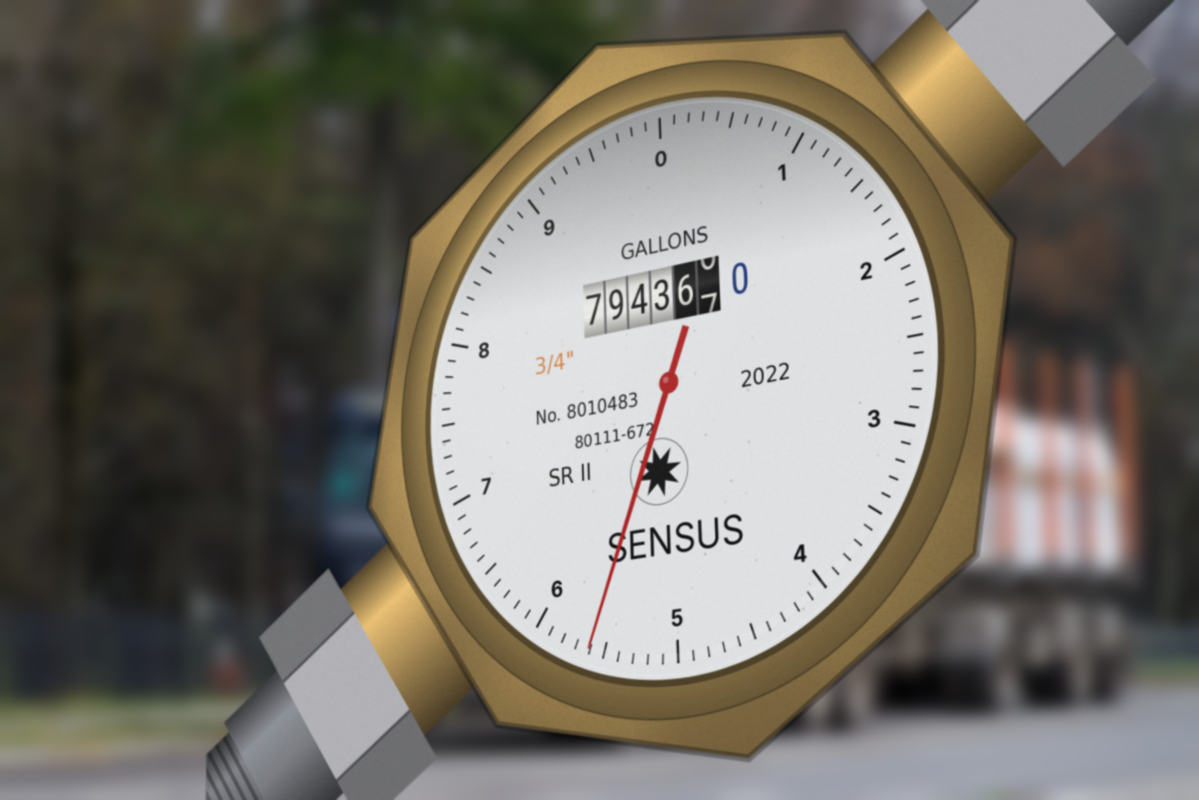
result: 7943665.6; gal
